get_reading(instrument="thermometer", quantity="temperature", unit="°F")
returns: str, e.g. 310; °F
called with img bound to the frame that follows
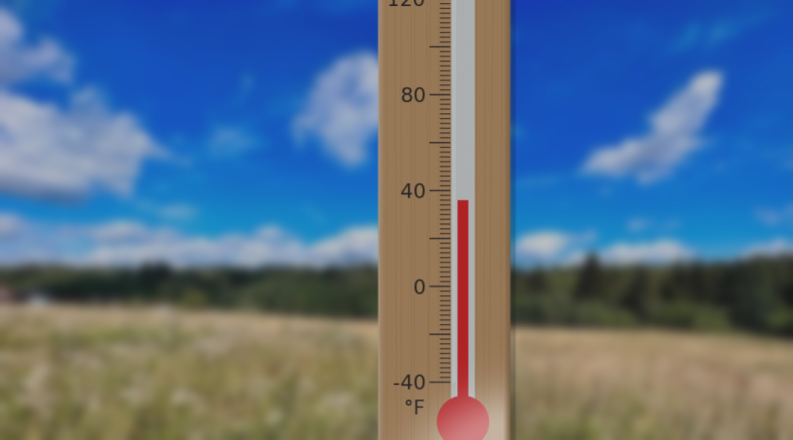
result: 36; °F
